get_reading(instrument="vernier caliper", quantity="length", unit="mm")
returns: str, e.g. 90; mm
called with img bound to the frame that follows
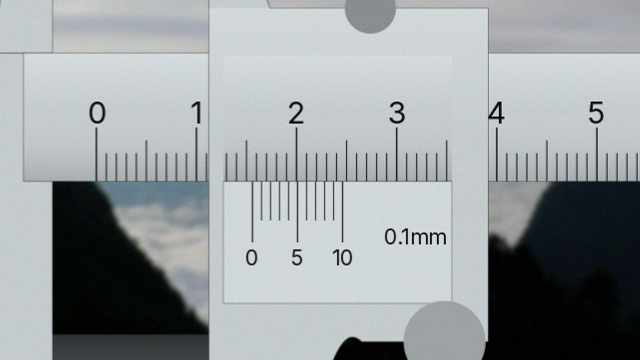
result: 15.6; mm
